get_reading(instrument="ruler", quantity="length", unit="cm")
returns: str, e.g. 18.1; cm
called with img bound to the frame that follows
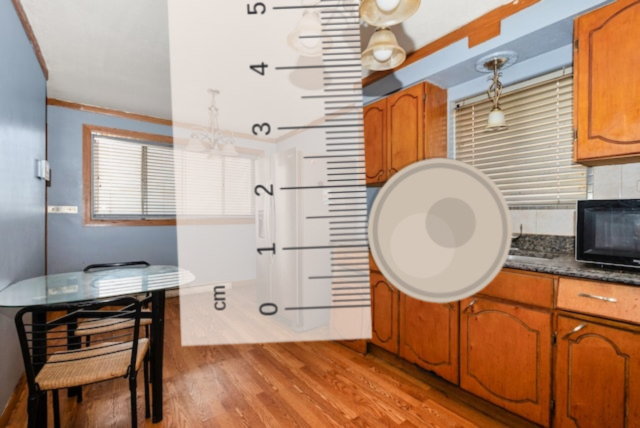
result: 2.4; cm
